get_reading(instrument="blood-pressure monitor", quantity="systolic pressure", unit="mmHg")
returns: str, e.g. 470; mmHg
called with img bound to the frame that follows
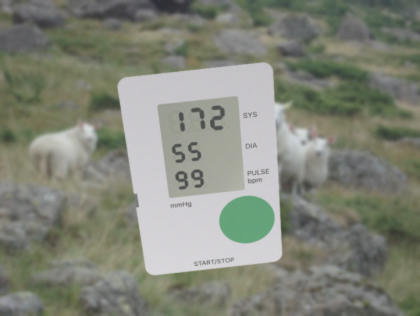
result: 172; mmHg
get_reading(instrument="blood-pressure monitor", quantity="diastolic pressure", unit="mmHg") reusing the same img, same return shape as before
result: 55; mmHg
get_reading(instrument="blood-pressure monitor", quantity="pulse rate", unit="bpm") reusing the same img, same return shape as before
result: 99; bpm
